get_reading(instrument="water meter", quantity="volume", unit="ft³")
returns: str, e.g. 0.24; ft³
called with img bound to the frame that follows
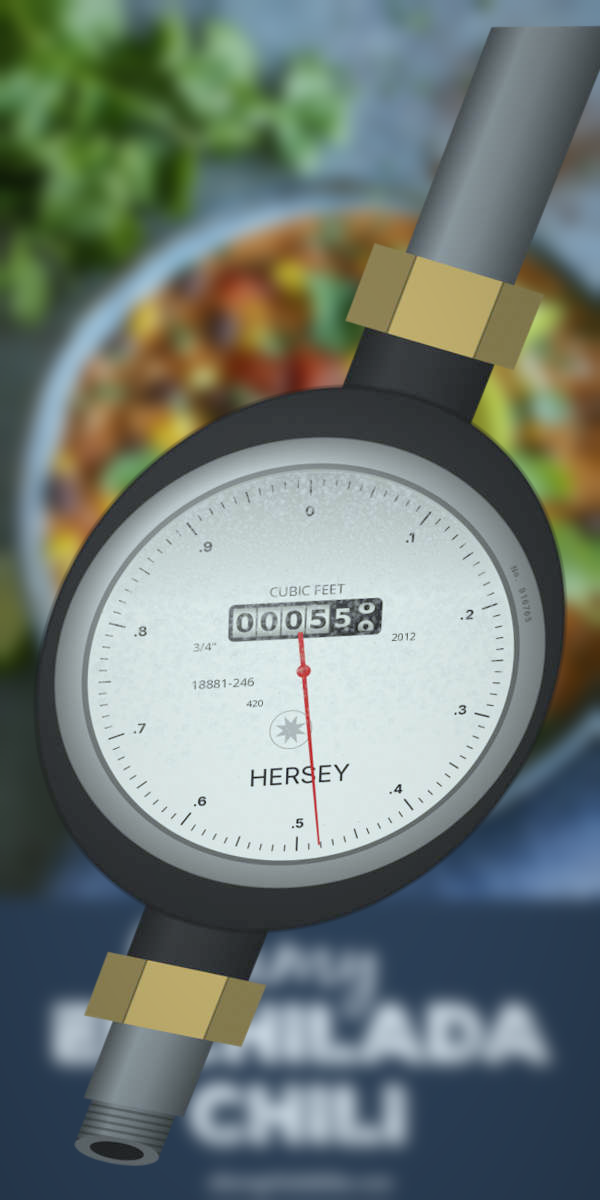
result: 558.48; ft³
